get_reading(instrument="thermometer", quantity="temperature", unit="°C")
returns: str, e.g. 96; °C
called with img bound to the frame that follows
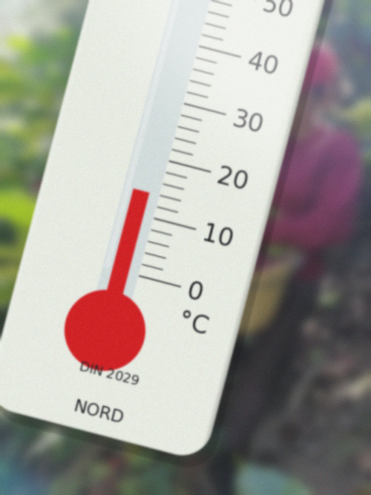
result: 14; °C
